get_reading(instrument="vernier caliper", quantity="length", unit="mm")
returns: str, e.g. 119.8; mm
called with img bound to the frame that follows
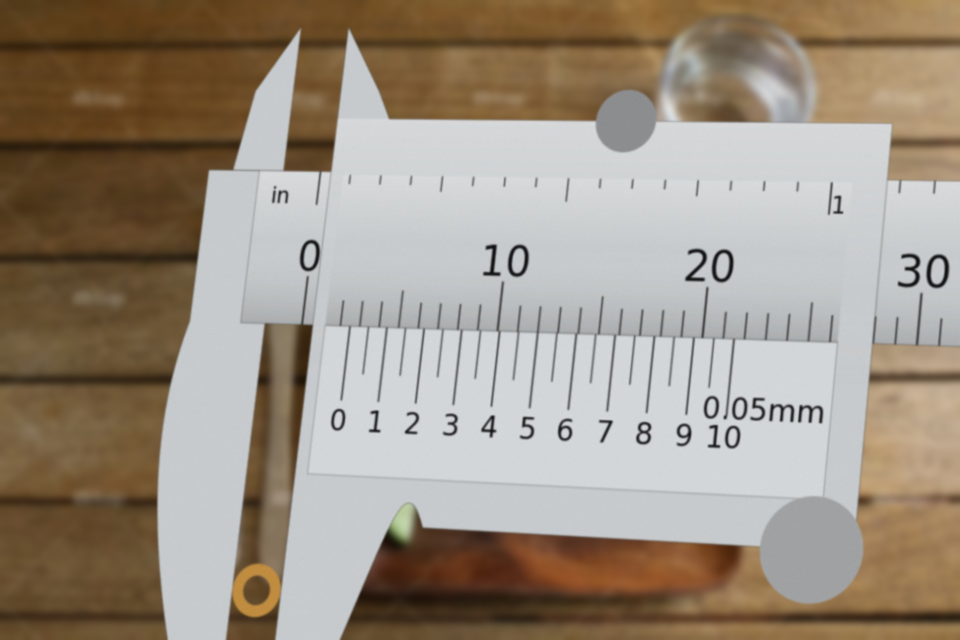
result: 2.5; mm
